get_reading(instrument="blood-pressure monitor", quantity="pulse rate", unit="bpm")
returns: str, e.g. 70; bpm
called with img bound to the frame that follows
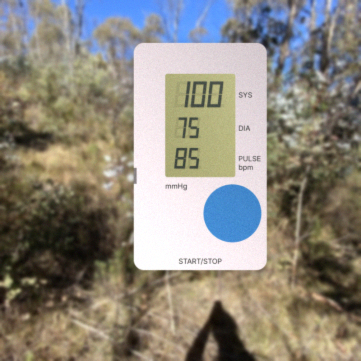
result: 85; bpm
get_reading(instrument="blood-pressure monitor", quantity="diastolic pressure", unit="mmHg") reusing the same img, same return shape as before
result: 75; mmHg
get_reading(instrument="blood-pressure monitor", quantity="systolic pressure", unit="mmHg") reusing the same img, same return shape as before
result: 100; mmHg
